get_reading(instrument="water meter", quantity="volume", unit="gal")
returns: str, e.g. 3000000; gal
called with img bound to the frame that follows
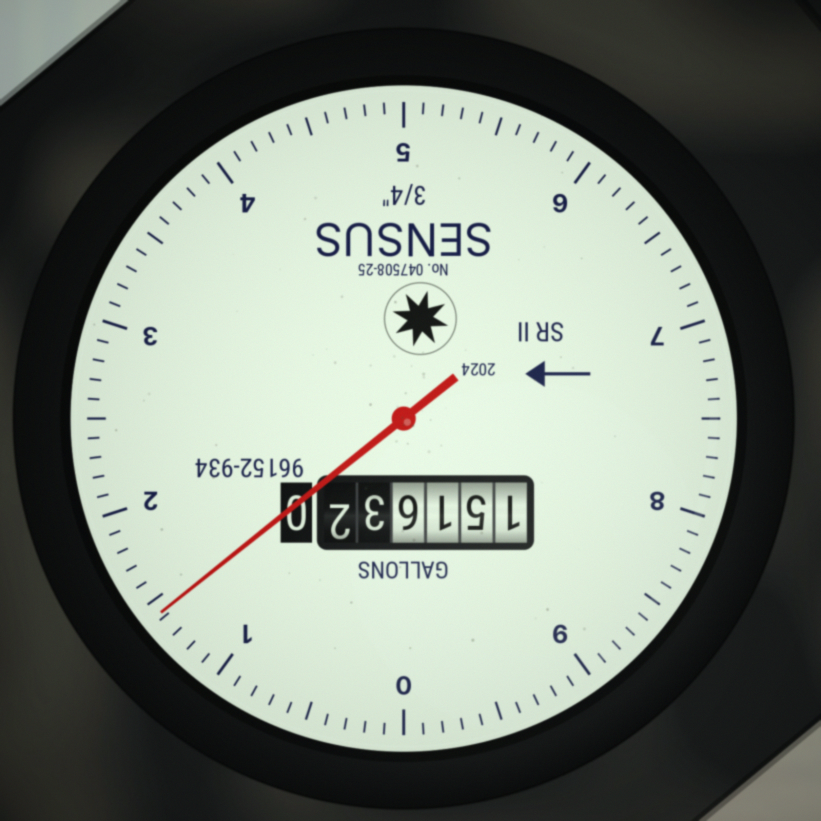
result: 1516321.4; gal
